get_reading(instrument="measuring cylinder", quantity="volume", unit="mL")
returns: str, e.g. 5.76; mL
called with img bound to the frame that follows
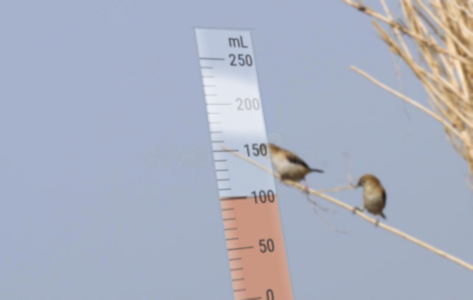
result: 100; mL
